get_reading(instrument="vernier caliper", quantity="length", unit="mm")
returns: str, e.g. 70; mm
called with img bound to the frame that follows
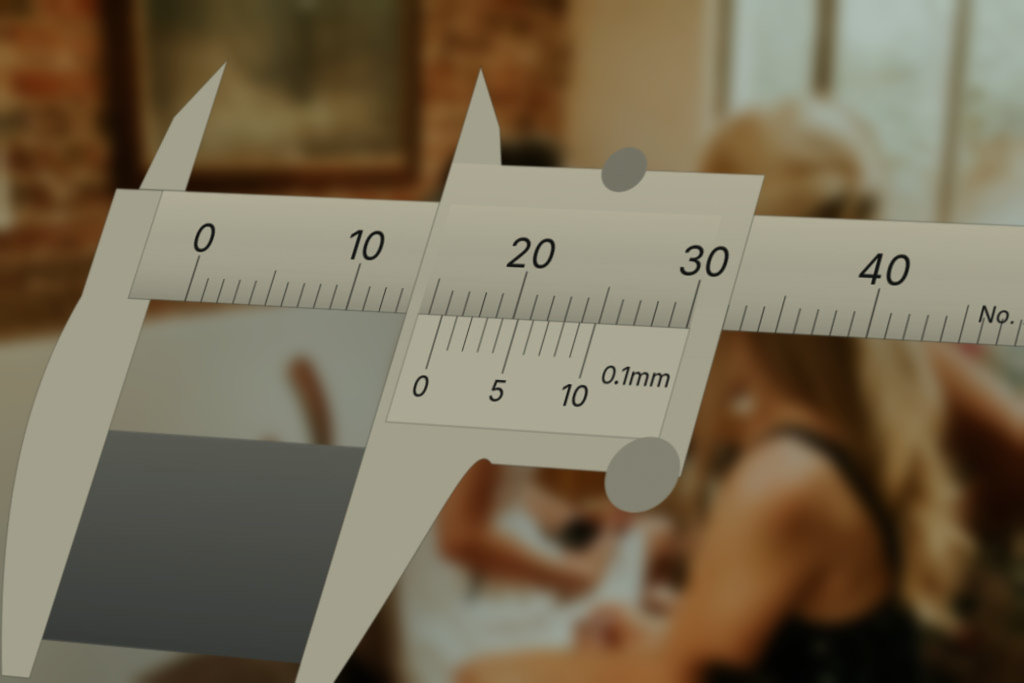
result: 15.8; mm
